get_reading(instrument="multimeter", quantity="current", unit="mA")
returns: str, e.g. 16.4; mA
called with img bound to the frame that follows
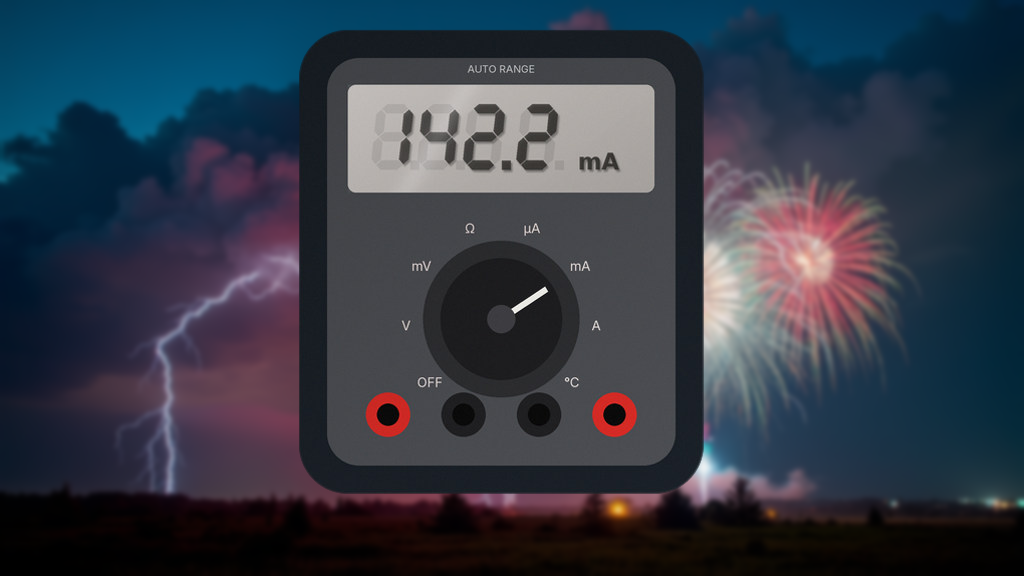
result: 142.2; mA
